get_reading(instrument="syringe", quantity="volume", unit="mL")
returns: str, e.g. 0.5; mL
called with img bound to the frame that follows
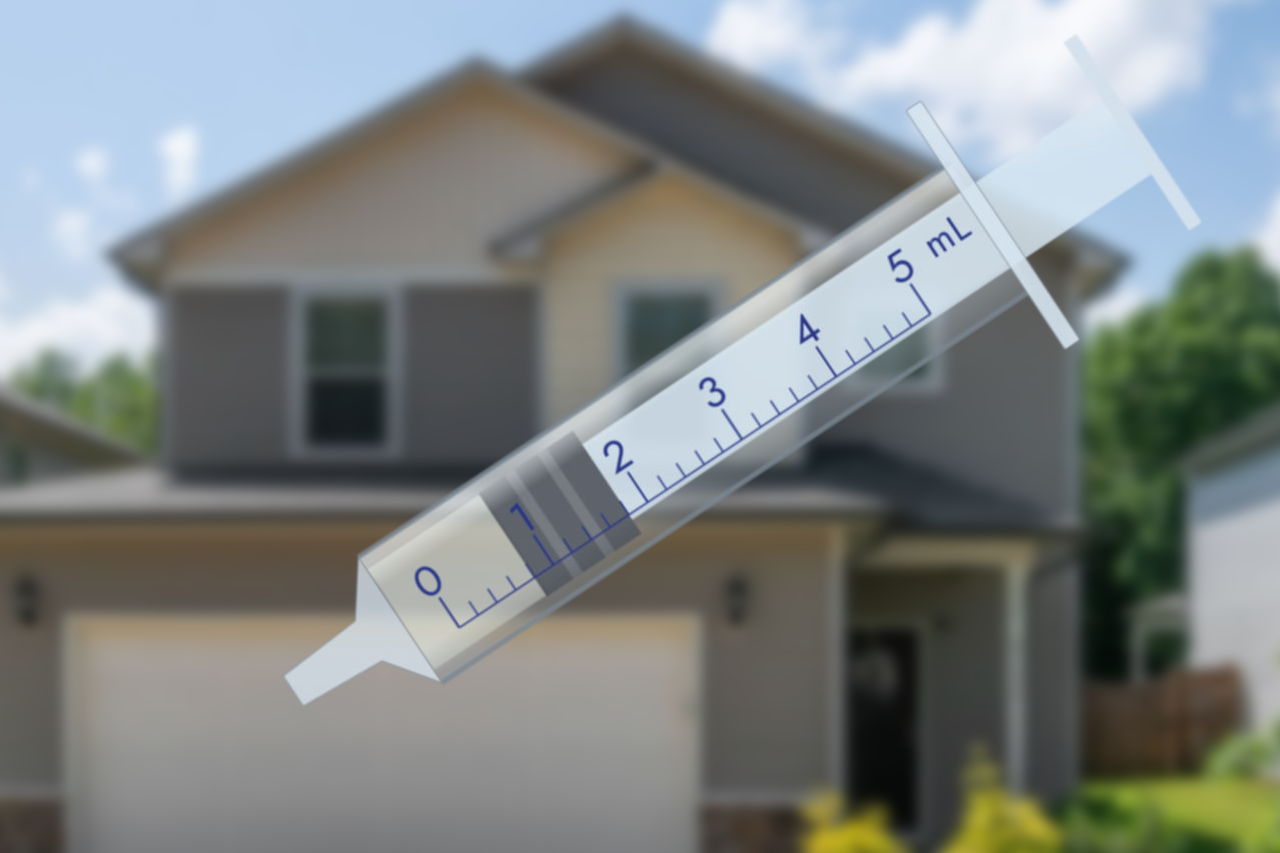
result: 0.8; mL
